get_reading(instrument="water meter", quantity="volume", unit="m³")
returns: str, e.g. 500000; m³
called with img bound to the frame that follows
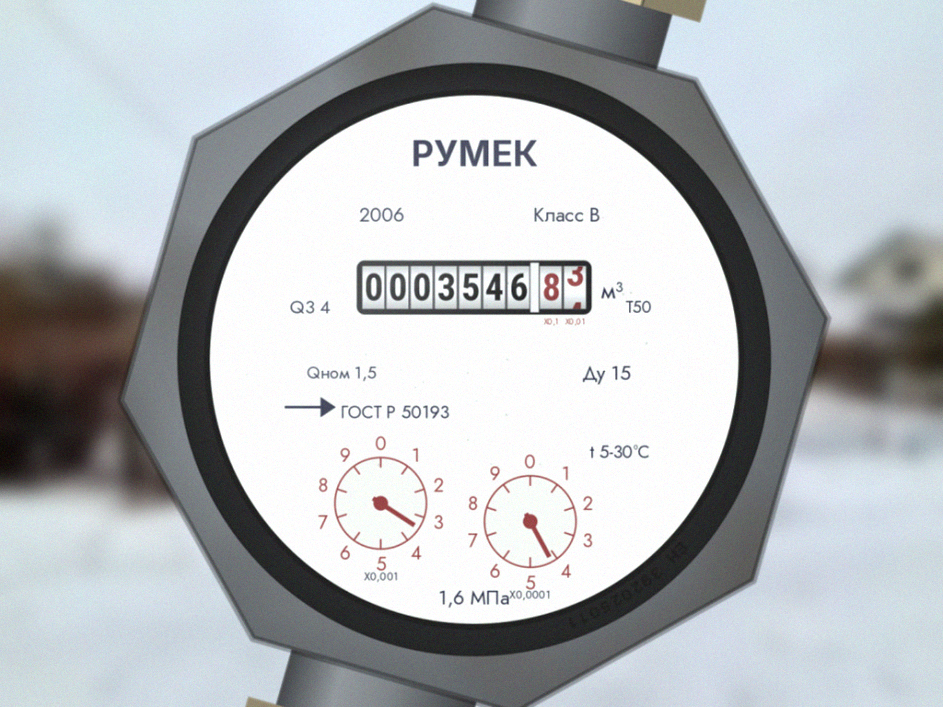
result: 3546.8334; m³
